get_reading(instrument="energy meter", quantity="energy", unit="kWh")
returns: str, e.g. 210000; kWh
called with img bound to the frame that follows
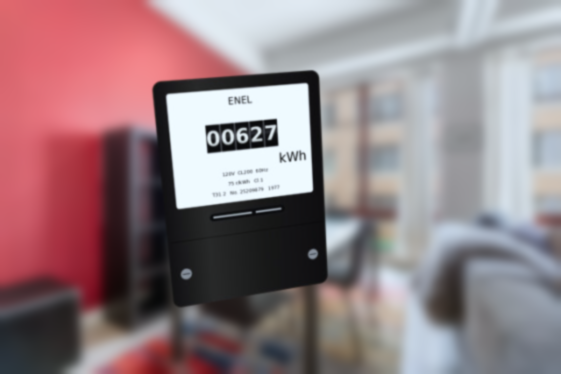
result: 627; kWh
